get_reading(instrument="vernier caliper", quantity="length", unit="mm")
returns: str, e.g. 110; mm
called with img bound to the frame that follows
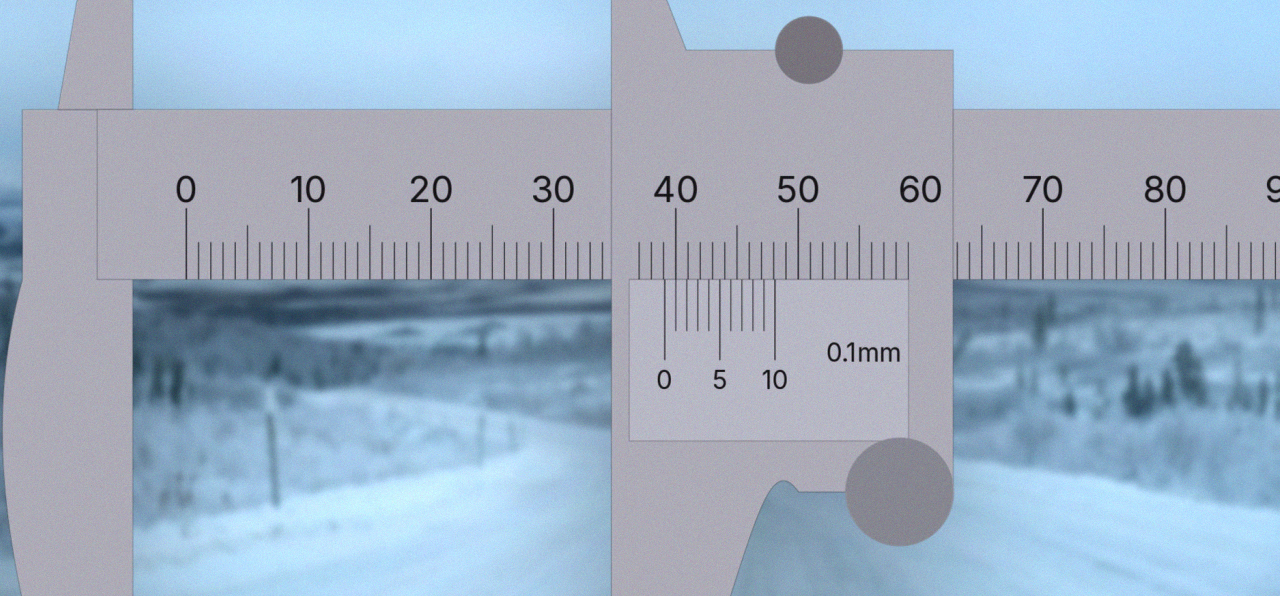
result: 39.1; mm
